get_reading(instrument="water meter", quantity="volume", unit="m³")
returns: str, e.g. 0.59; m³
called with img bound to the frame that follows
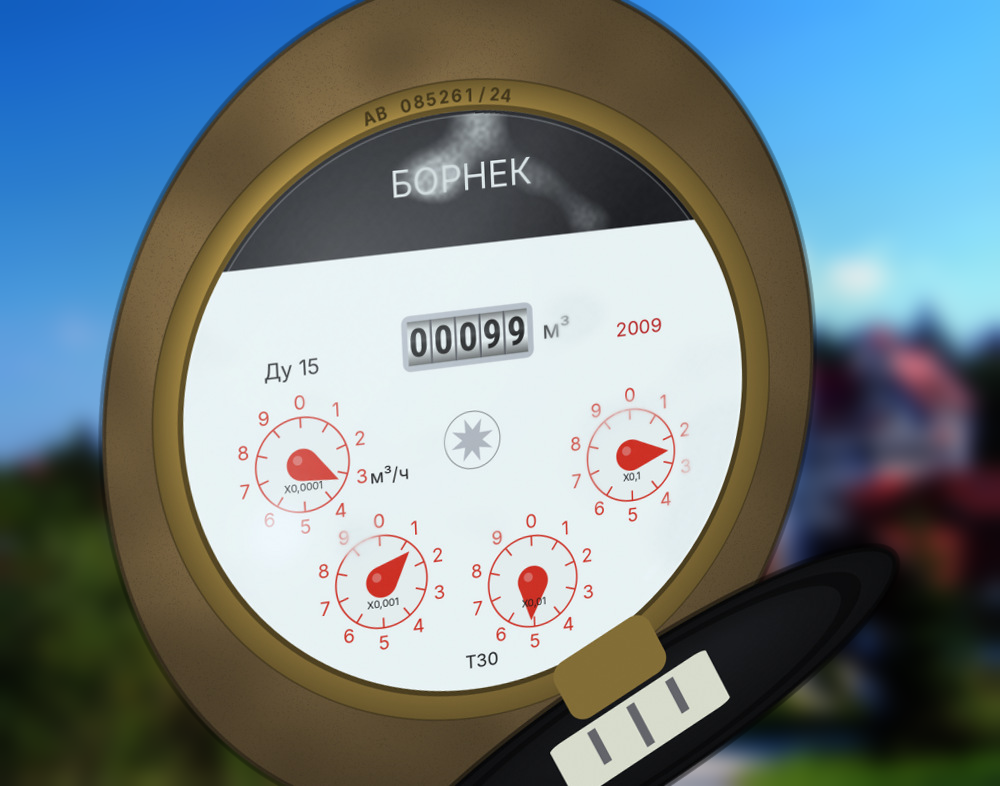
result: 99.2513; m³
